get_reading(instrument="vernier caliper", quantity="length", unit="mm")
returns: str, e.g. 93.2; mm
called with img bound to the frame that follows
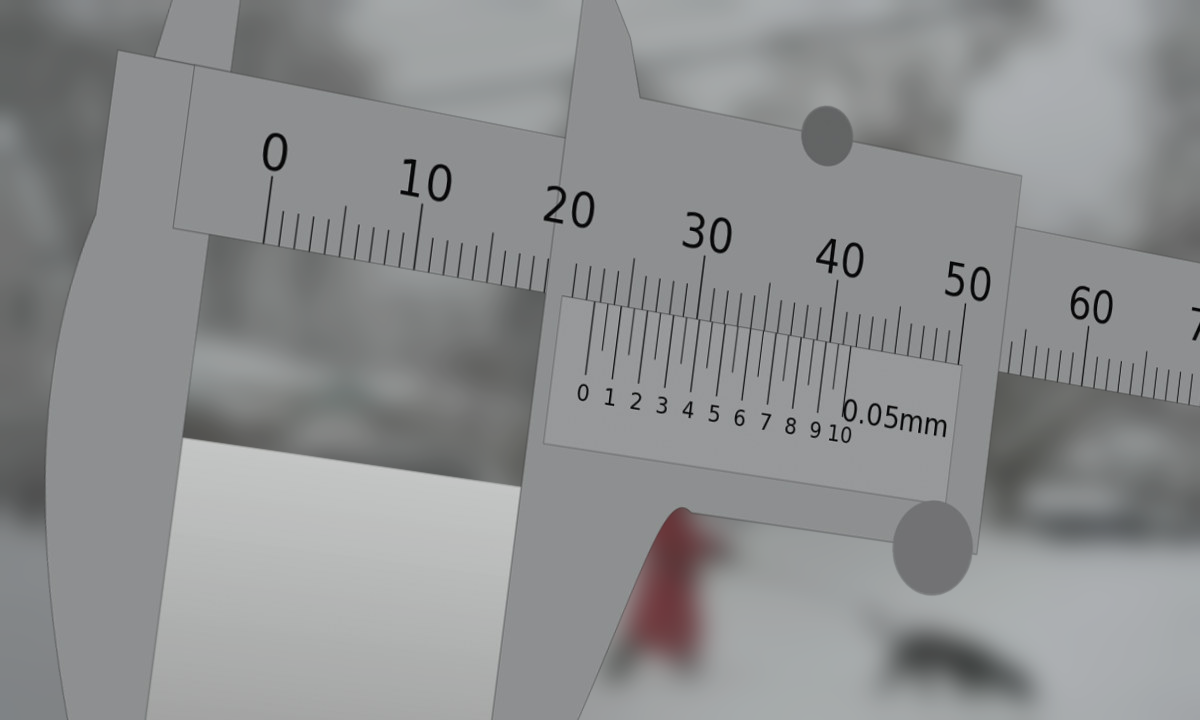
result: 22.6; mm
